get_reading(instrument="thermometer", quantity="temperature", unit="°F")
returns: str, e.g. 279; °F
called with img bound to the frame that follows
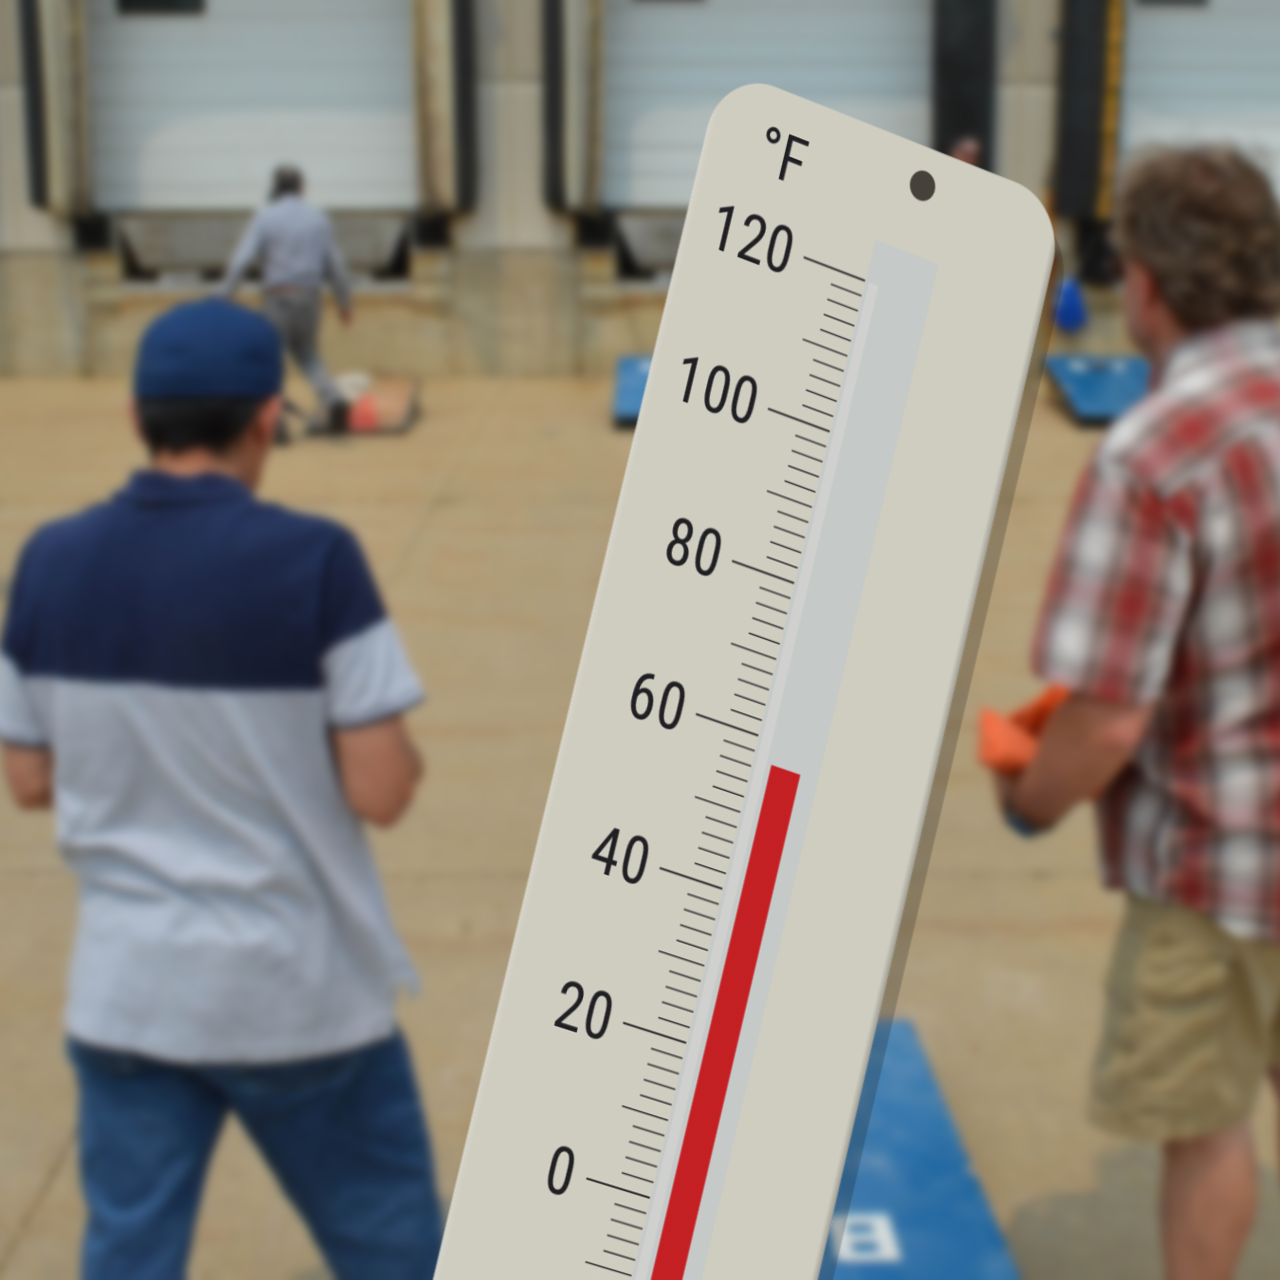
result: 57; °F
